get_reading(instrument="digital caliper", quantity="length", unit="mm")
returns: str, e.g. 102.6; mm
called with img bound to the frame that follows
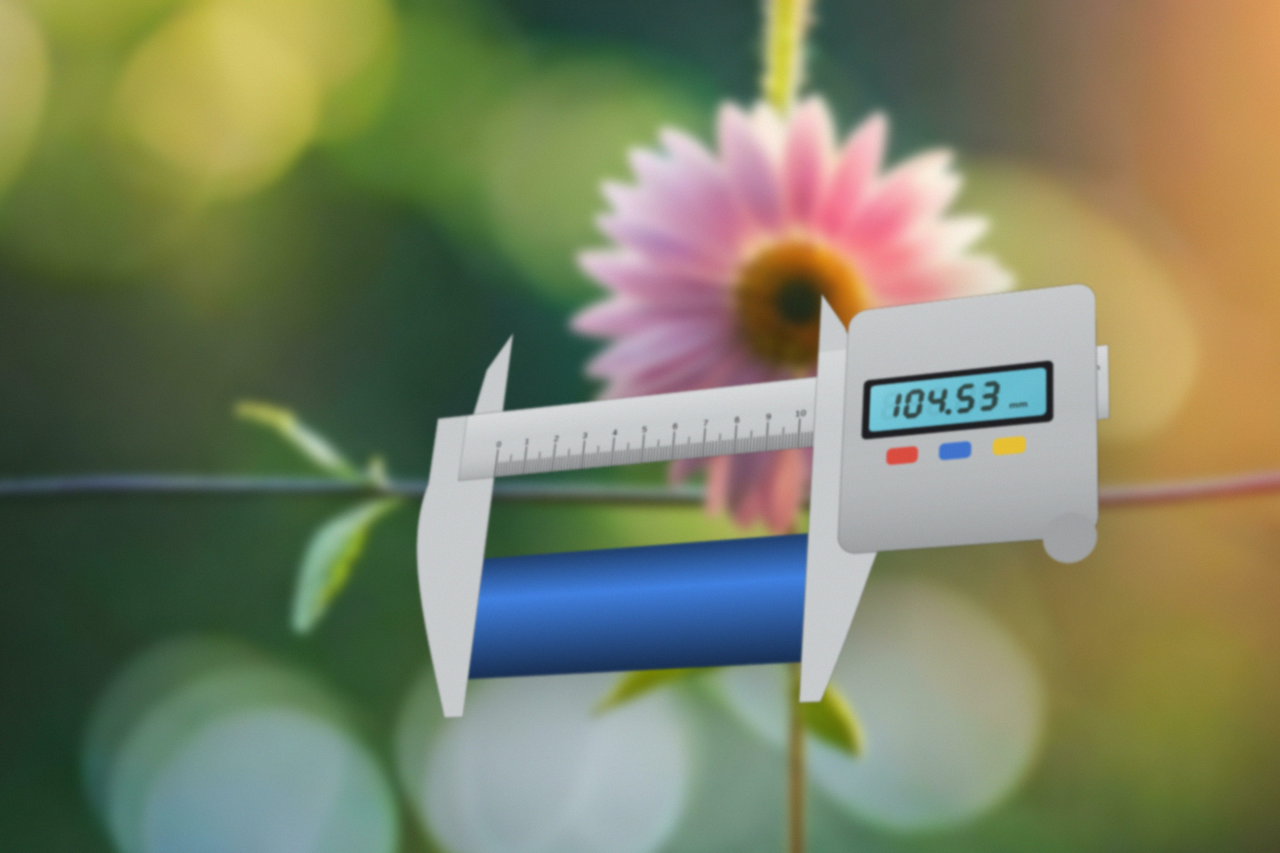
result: 104.53; mm
